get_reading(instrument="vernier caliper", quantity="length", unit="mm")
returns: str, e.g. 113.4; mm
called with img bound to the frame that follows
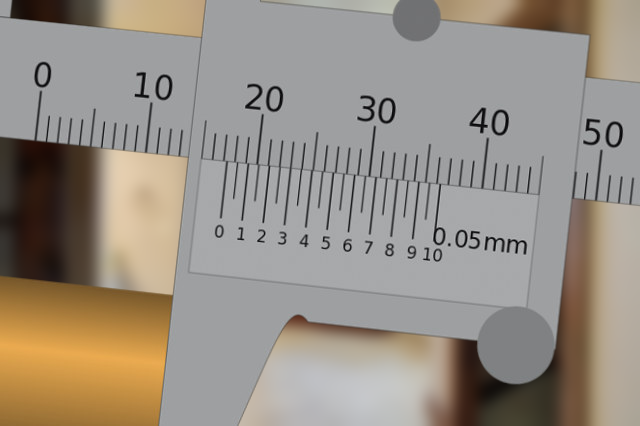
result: 17.3; mm
